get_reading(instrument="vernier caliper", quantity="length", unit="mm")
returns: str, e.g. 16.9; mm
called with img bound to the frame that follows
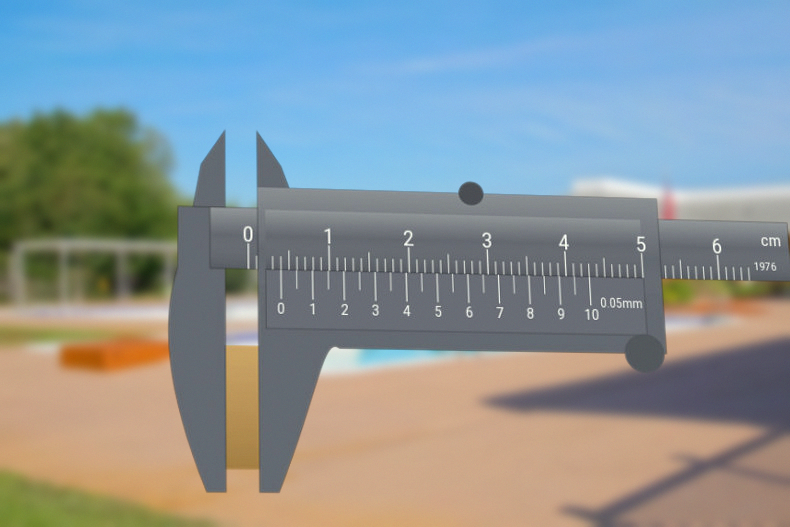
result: 4.0; mm
